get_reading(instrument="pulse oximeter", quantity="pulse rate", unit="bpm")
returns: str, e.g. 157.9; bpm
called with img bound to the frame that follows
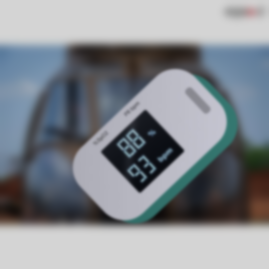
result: 93; bpm
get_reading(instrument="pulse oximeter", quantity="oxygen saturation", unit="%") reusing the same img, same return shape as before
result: 88; %
